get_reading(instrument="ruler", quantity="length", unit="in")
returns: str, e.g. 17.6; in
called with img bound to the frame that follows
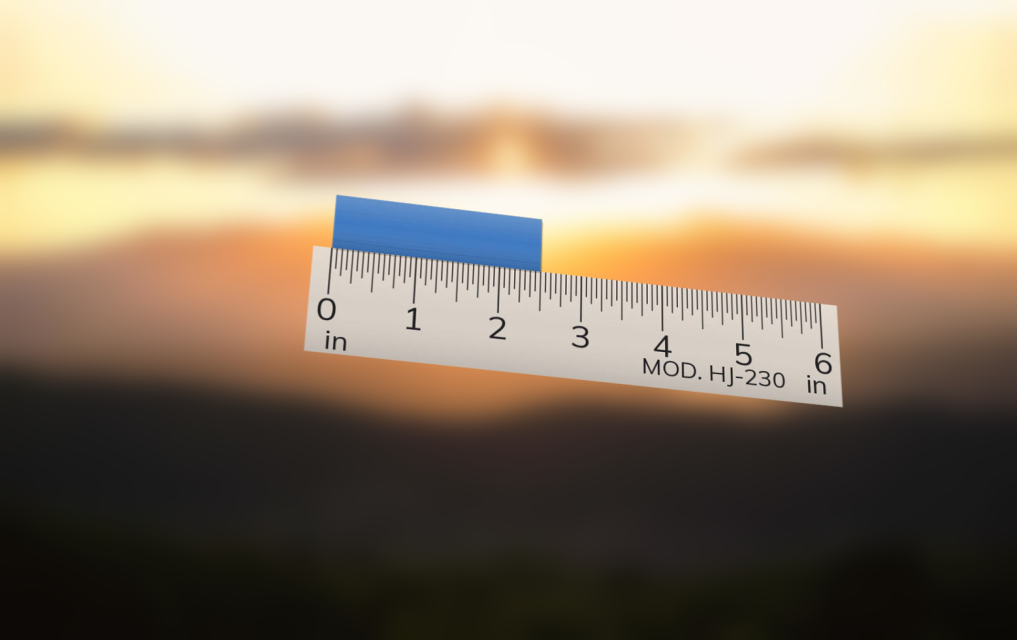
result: 2.5; in
